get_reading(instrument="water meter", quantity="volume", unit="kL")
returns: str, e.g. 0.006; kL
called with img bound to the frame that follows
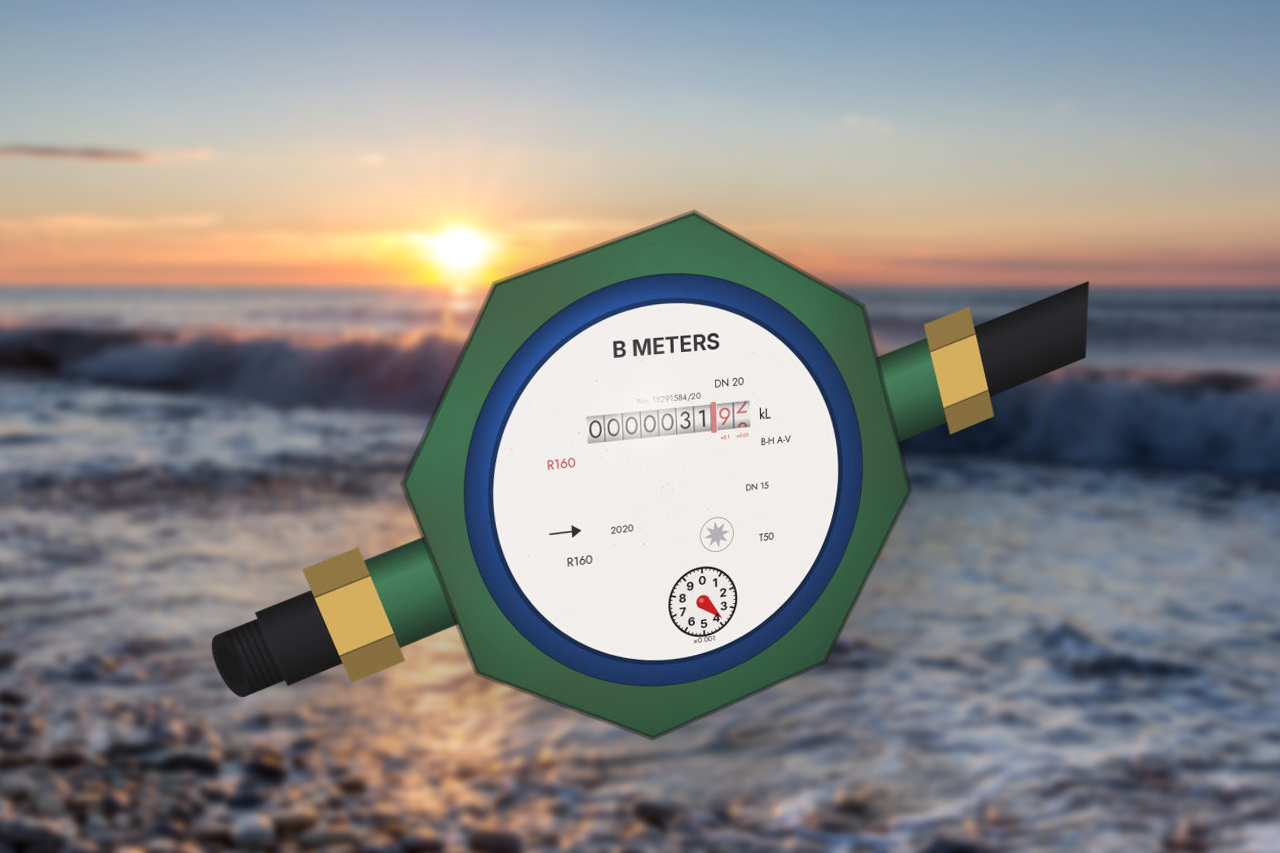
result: 31.923; kL
